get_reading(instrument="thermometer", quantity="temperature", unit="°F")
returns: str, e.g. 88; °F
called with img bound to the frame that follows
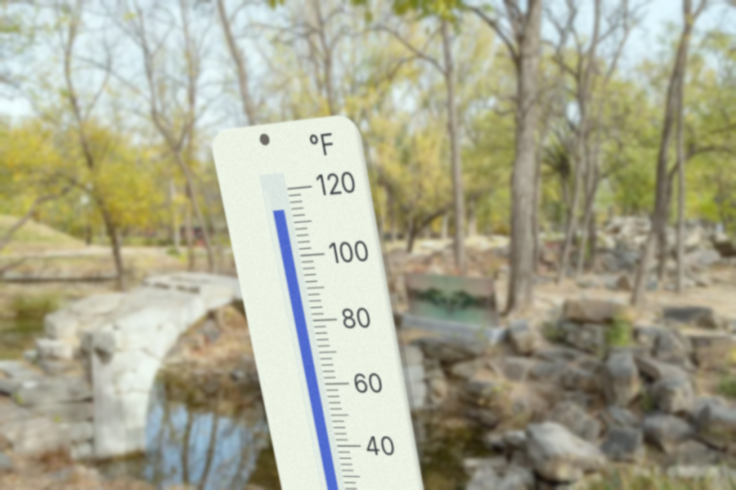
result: 114; °F
